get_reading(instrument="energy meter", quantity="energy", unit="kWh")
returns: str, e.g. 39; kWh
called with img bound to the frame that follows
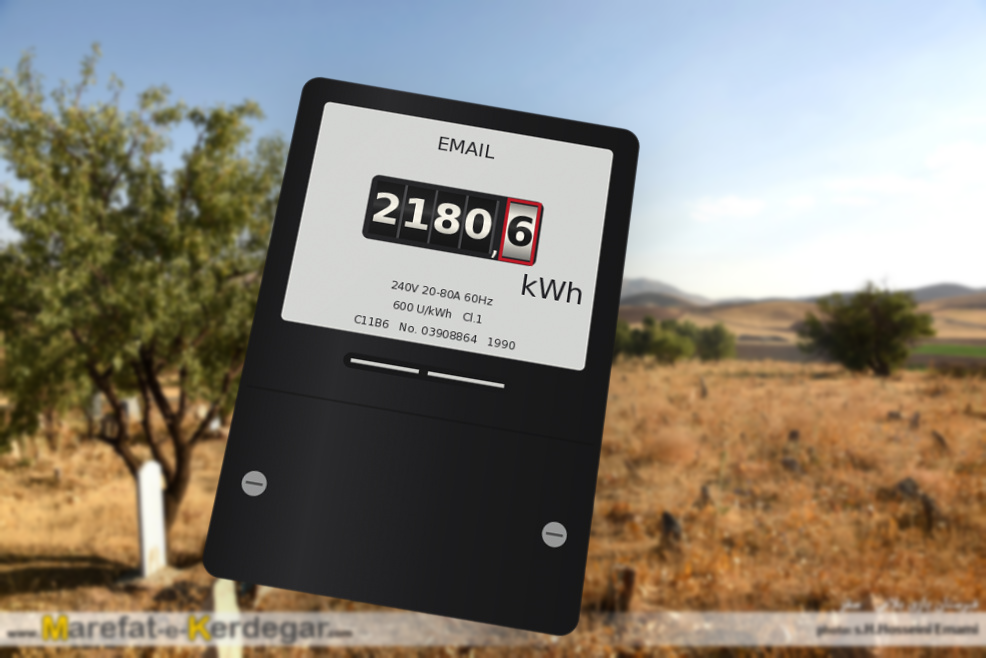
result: 2180.6; kWh
